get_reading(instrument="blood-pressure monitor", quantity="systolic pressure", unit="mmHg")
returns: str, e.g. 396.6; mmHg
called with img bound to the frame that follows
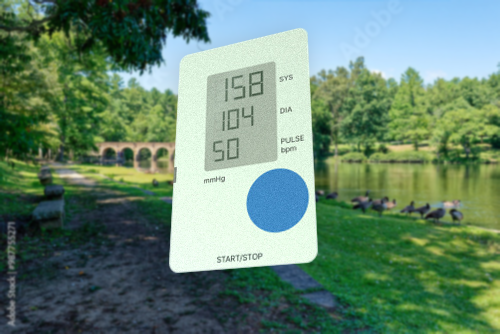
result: 158; mmHg
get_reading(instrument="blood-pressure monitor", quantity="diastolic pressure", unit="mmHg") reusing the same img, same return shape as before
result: 104; mmHg
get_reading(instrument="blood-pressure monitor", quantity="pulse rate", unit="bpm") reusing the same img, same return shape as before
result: 50; bpm
